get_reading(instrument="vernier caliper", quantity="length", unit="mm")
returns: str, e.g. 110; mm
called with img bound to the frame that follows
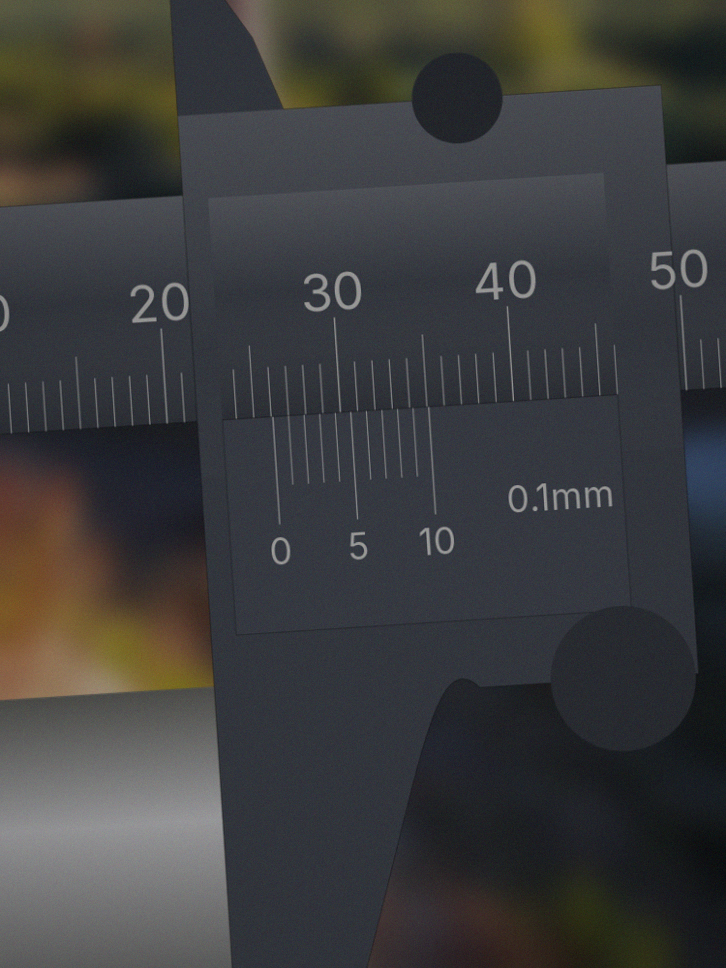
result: 26.1; mm
